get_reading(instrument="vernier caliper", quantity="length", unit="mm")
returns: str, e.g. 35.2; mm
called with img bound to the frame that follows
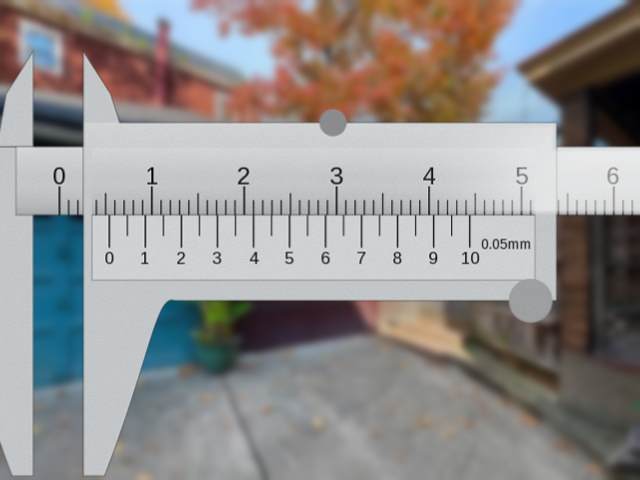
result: 5.4; mm
